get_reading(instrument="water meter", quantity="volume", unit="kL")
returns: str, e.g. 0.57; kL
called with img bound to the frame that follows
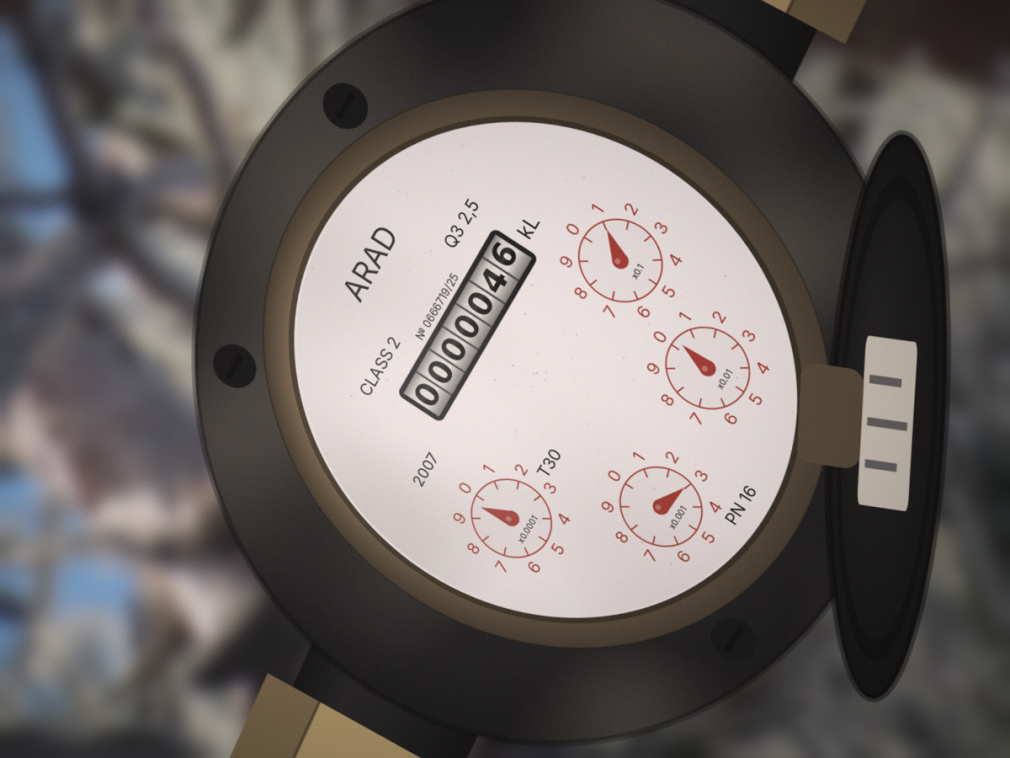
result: 46.1029; kL
